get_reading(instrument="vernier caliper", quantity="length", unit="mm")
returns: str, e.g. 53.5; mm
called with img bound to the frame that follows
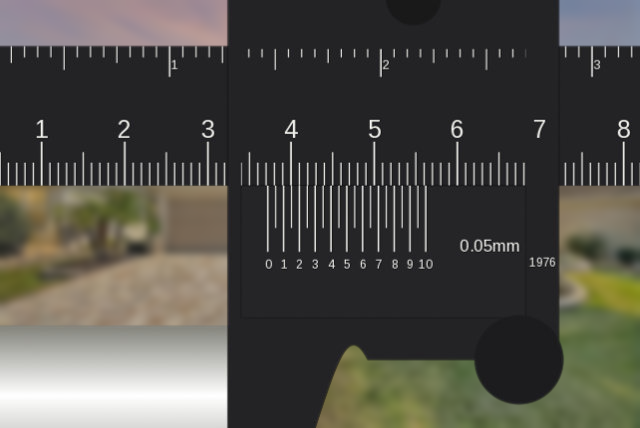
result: 37.2; mm
